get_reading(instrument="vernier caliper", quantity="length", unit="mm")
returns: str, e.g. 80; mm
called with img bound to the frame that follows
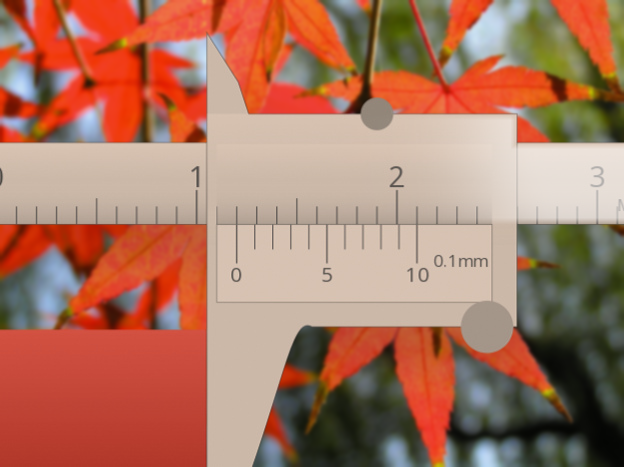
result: 12.0; mm
